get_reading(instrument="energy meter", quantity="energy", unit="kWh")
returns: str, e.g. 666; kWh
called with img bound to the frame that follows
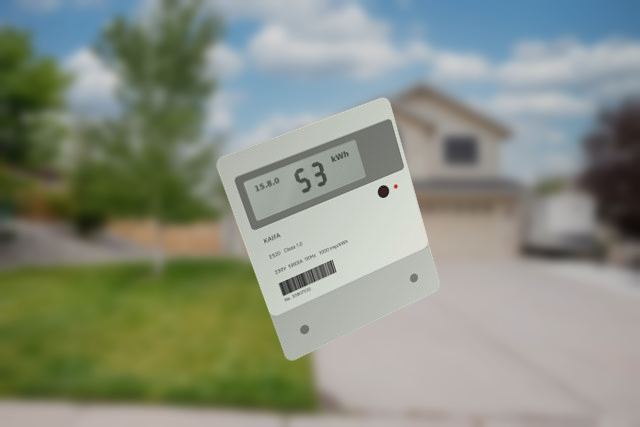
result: 53; kWh
